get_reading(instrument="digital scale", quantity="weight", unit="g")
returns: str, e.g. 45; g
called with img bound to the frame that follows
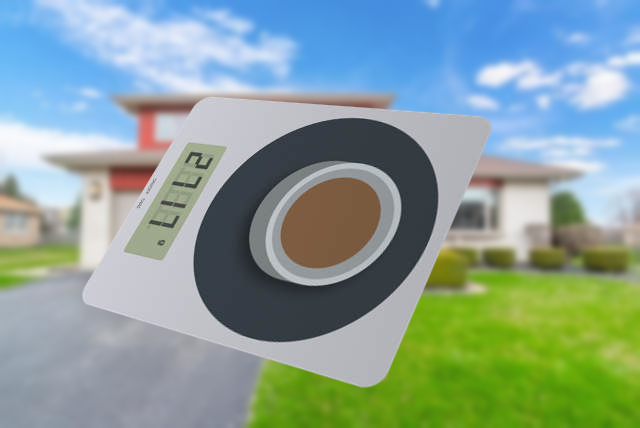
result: 2717; g
